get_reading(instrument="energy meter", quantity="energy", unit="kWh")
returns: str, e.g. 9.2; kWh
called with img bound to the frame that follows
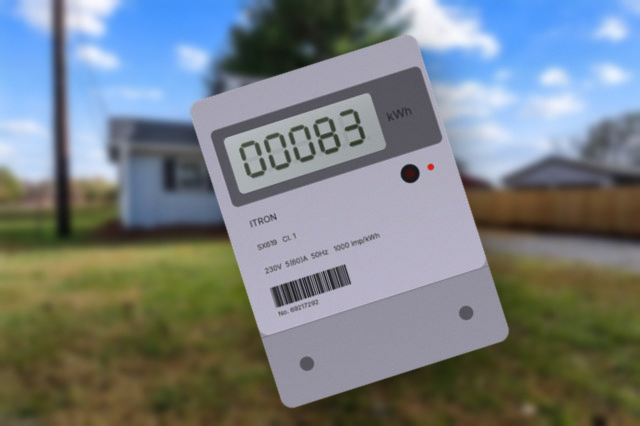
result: 83; kWh
